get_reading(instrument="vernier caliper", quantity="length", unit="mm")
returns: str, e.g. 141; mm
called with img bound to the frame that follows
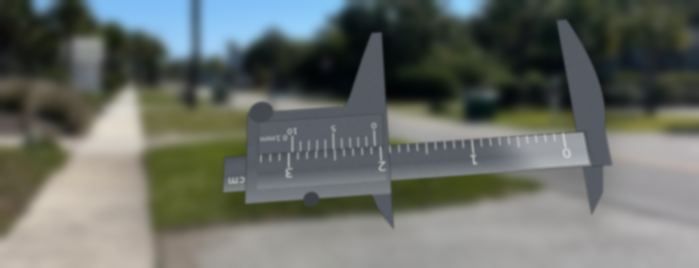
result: 20.6; mm
